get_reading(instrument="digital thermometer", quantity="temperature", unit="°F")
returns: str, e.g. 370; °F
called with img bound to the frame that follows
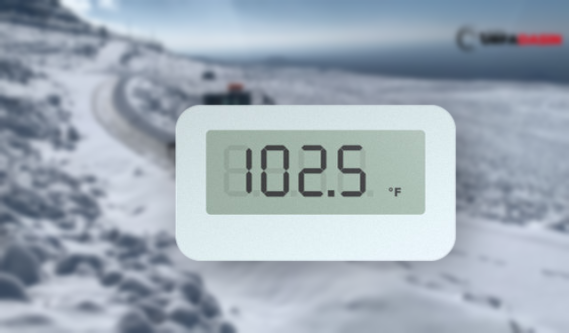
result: 102.5; °F
